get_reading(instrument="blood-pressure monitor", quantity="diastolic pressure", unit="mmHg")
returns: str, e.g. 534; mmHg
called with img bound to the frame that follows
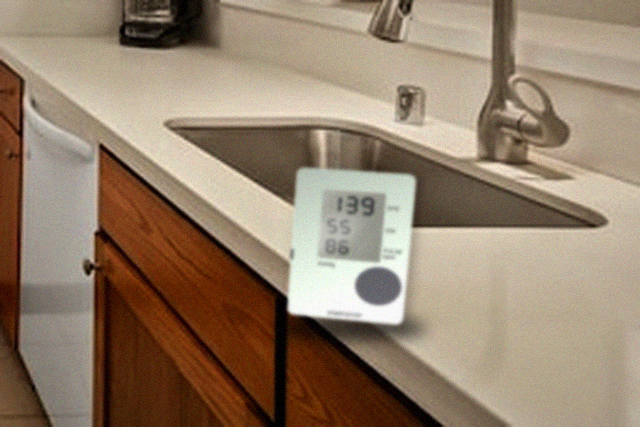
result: 55; mmHg
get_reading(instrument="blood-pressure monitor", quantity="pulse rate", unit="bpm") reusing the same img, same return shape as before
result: 86; bpm
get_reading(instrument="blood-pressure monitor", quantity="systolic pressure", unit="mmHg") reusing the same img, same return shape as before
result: 139; mmHg
